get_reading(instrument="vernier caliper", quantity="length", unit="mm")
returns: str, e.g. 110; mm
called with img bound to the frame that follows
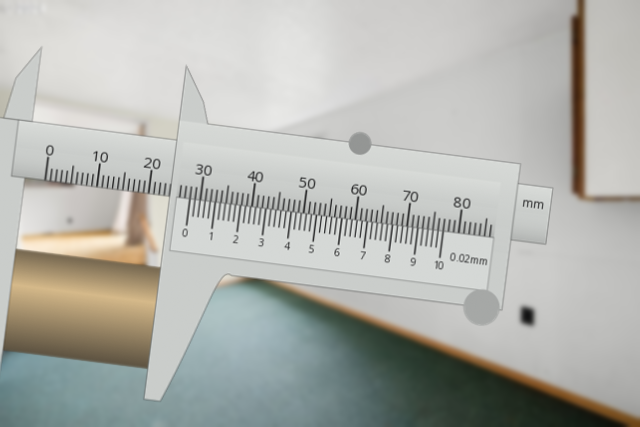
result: 28.0; mm
